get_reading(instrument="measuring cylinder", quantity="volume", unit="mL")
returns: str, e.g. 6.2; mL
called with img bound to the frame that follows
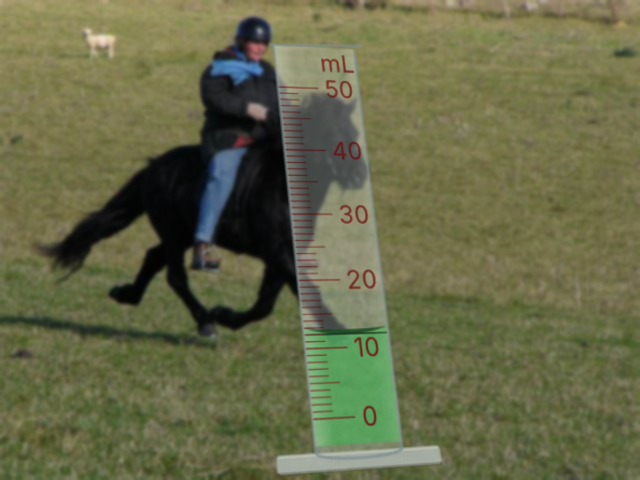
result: 12; mL
